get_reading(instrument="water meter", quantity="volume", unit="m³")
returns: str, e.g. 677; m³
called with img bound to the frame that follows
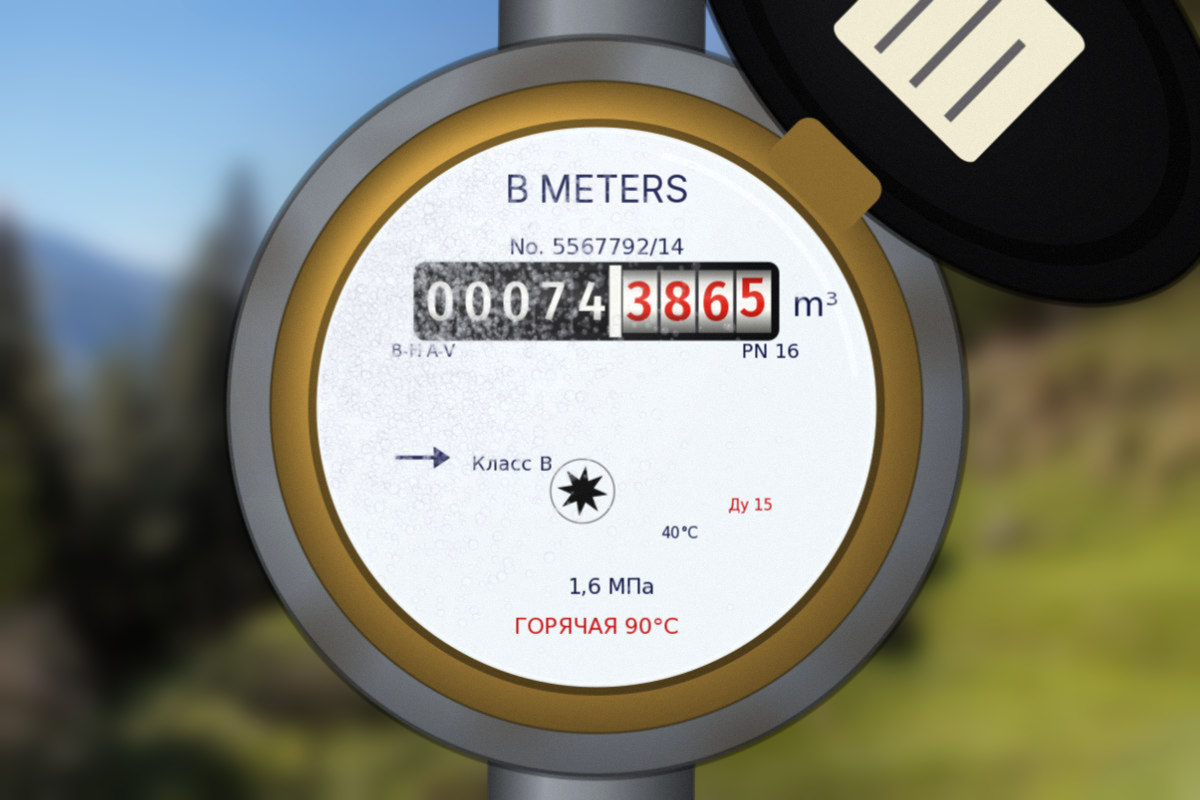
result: 74.3865; m³
